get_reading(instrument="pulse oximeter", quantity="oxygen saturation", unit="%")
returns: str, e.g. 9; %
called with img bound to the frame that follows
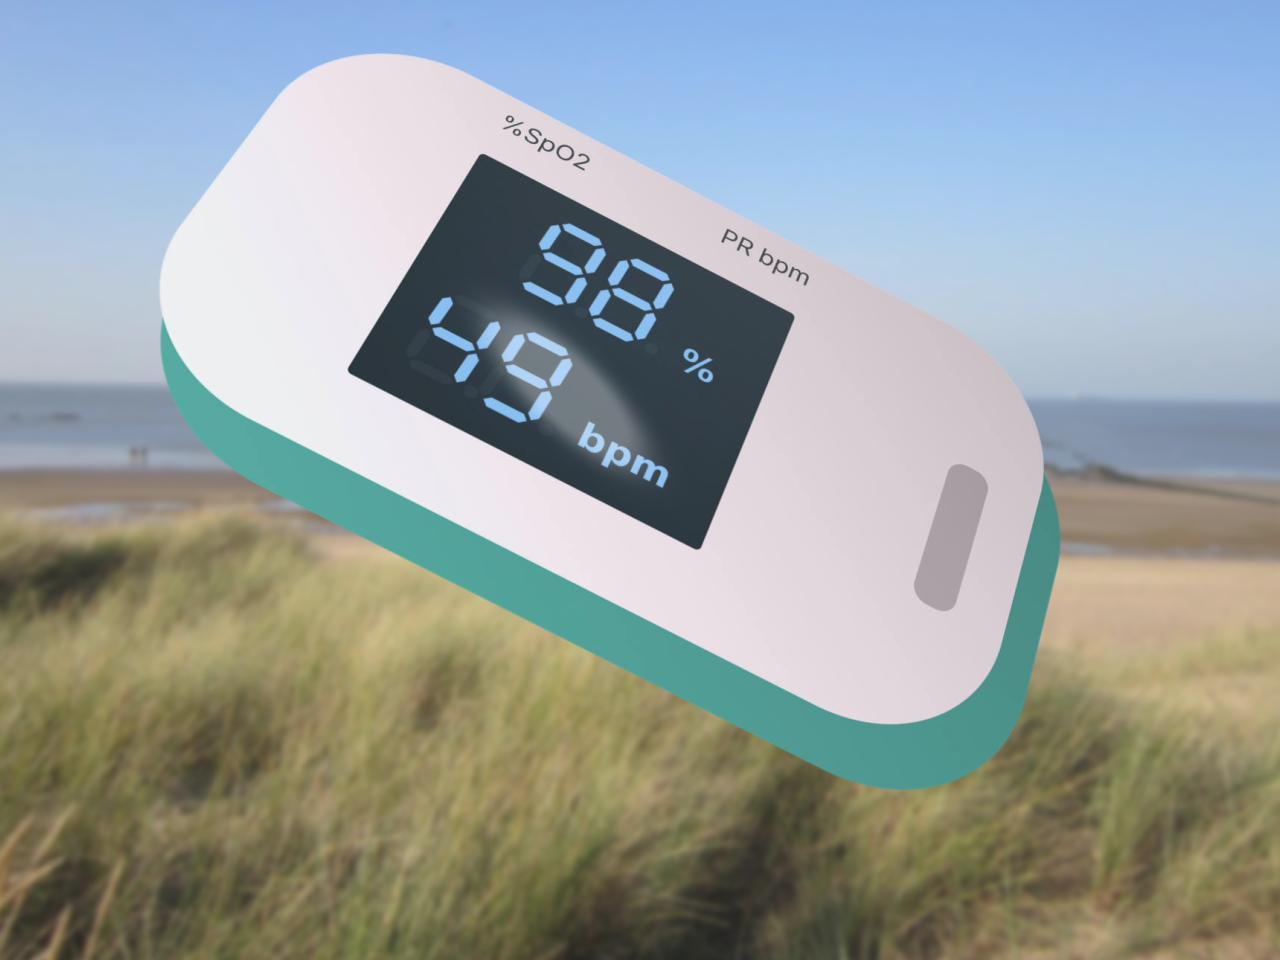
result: 98; %
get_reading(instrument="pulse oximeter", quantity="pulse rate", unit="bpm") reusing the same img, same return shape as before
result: 49; bpm
